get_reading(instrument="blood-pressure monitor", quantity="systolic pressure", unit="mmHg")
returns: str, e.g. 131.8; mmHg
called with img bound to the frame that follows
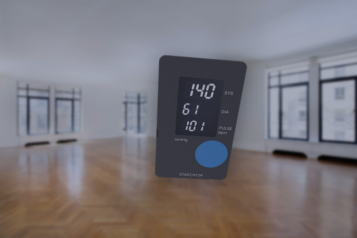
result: 140; mmHg
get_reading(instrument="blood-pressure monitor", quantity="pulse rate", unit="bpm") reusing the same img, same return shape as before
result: 101; bpm
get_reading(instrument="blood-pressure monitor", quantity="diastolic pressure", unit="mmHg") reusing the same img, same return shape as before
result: 61; mmHg
